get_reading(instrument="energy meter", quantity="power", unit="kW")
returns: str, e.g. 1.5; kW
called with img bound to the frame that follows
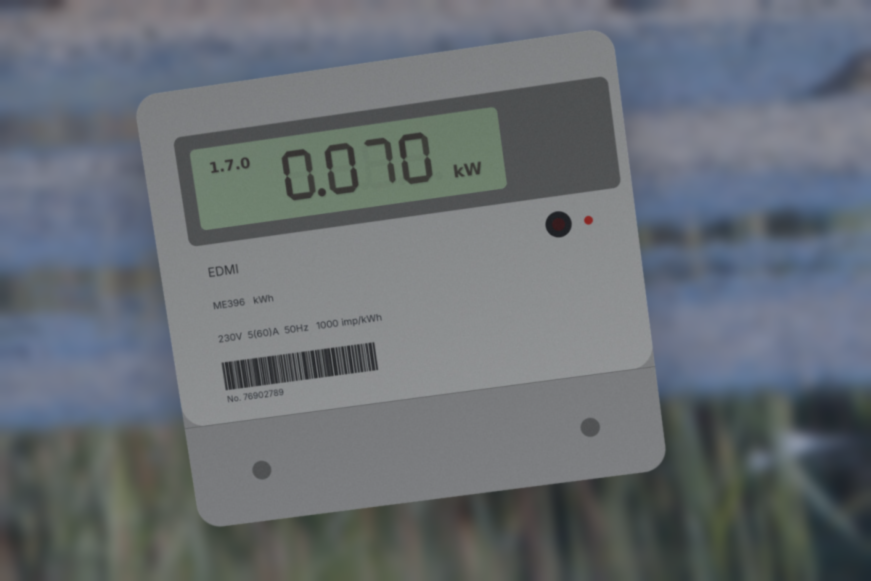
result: 0.070; kW
